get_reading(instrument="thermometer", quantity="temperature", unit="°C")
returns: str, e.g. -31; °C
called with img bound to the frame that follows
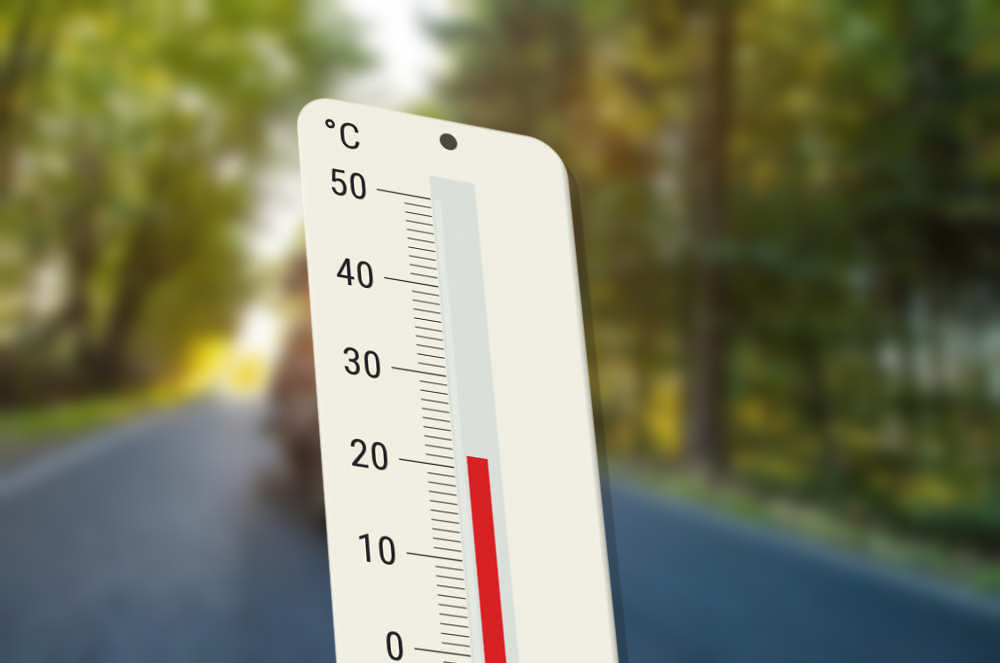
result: 21.5; °C
